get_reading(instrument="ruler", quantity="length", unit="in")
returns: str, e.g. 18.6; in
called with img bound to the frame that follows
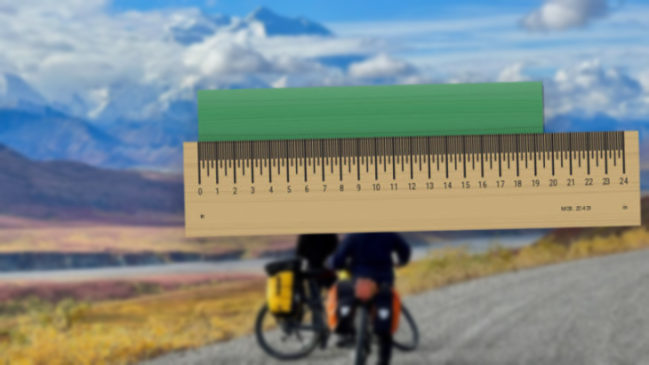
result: 19.5; in
